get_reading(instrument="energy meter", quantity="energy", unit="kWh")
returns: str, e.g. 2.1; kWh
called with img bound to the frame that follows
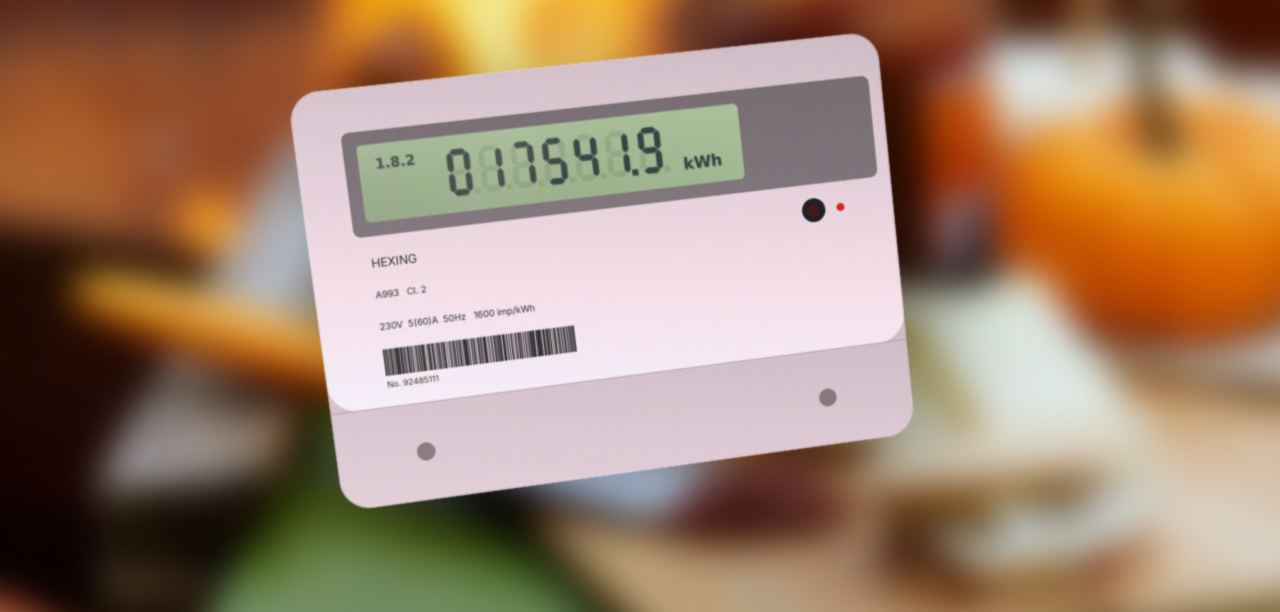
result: 17541.9; kWh
